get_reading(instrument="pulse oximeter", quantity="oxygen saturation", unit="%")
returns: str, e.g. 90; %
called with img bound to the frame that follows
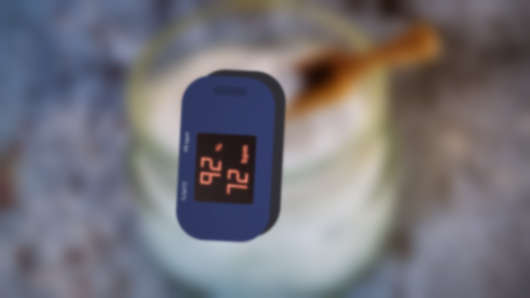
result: 92; %
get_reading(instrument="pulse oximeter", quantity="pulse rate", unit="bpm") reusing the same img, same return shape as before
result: 72; bpm
